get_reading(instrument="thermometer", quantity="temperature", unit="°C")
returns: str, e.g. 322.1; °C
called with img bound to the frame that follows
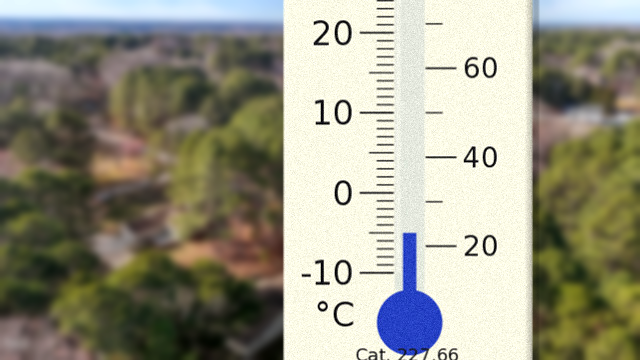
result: -5; °C
